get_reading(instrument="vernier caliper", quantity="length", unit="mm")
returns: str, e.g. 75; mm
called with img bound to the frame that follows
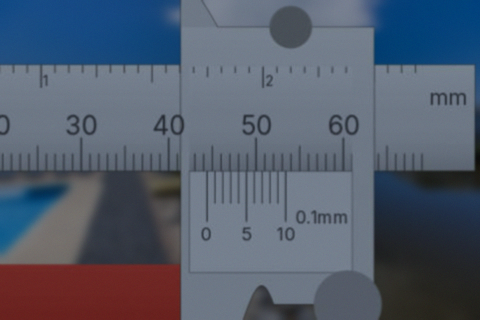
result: 44.4; mm
